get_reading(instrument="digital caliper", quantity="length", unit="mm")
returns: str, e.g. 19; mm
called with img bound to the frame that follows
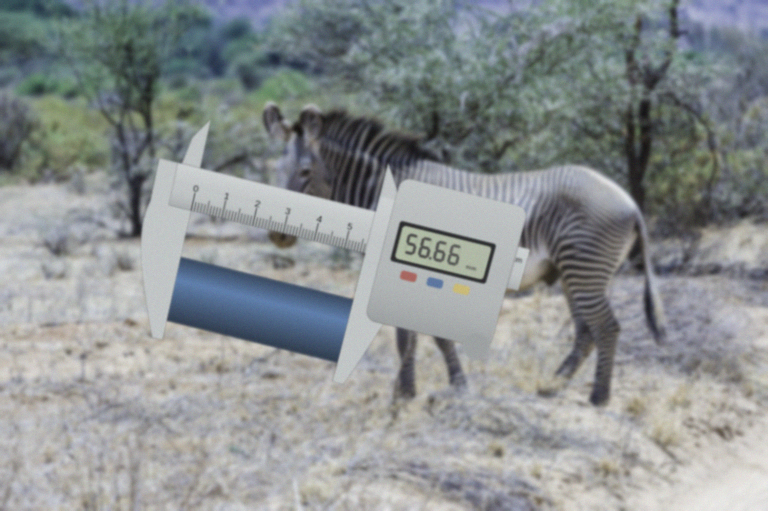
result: 56.66; mm
